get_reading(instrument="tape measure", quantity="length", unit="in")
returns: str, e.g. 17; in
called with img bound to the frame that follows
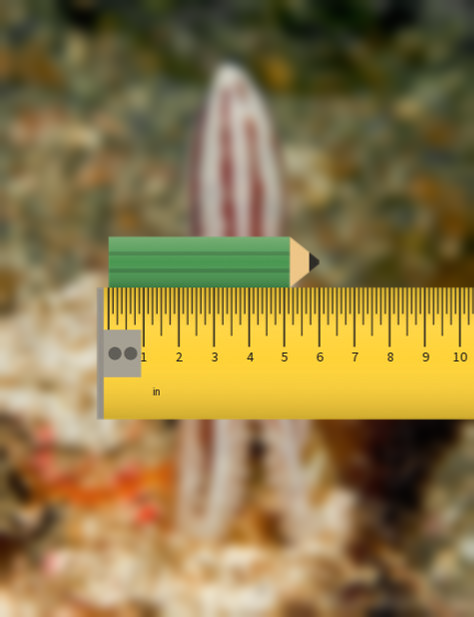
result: 6; in
